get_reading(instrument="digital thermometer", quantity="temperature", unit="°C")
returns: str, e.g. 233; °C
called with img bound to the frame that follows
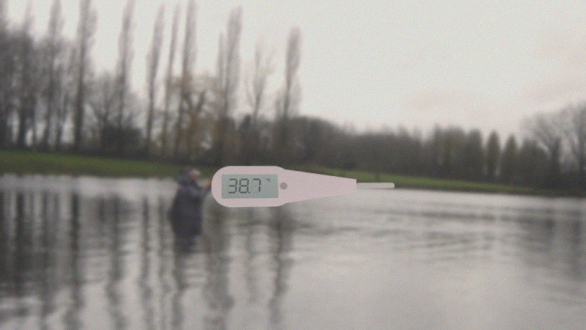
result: 38.7; °C
